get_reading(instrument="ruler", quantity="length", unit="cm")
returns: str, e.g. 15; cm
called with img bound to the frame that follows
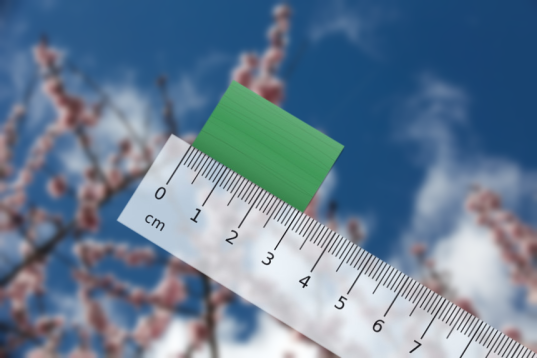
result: 3.1; cm
